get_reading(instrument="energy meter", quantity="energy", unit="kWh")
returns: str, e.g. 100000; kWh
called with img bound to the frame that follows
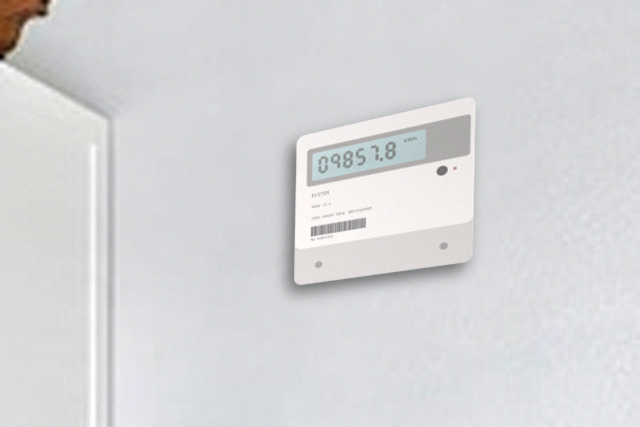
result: 9857.8; kWh
